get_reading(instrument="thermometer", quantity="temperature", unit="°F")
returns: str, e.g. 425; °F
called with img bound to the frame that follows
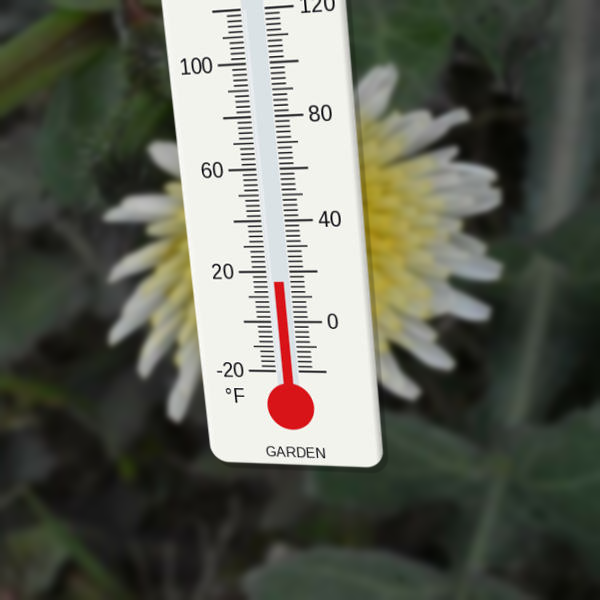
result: 16; °F
